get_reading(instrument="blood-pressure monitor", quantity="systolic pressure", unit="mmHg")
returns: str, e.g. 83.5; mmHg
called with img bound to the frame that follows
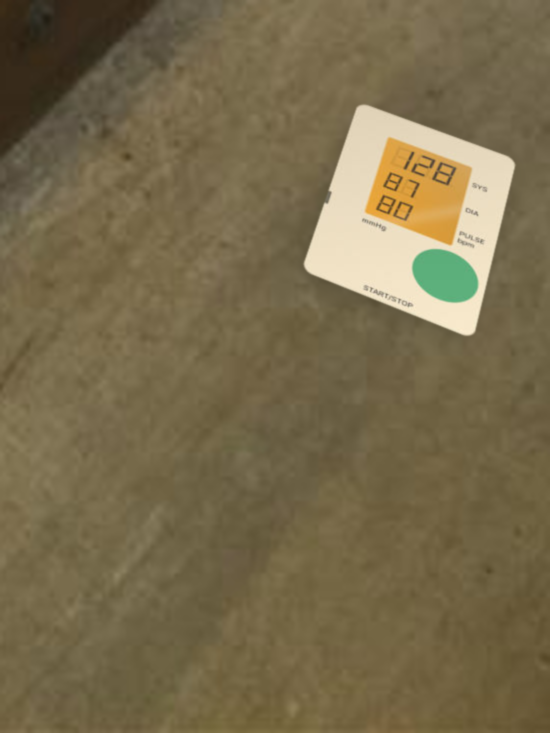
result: 128; mmHg
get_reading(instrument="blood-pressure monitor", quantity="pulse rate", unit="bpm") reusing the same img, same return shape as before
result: 80; bpm
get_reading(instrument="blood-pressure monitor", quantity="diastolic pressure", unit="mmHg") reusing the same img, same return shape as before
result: 87; mmHg
